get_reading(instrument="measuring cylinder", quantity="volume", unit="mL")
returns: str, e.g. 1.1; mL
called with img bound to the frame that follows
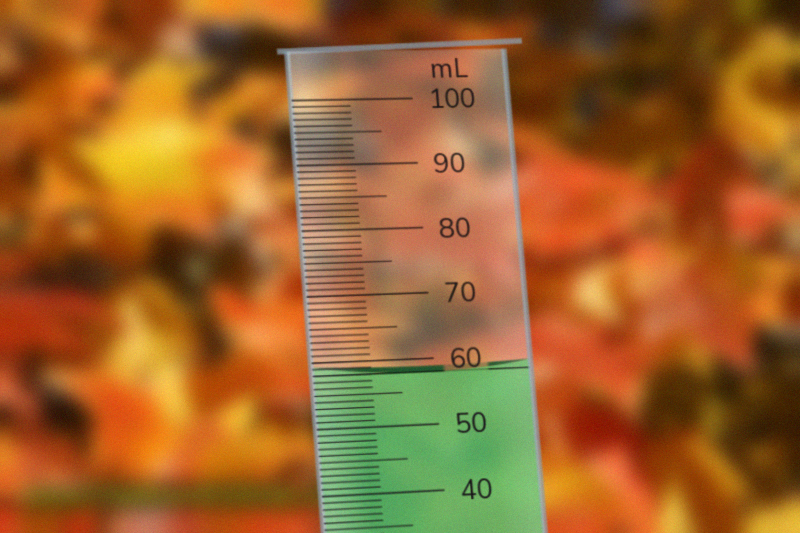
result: 58; mL
